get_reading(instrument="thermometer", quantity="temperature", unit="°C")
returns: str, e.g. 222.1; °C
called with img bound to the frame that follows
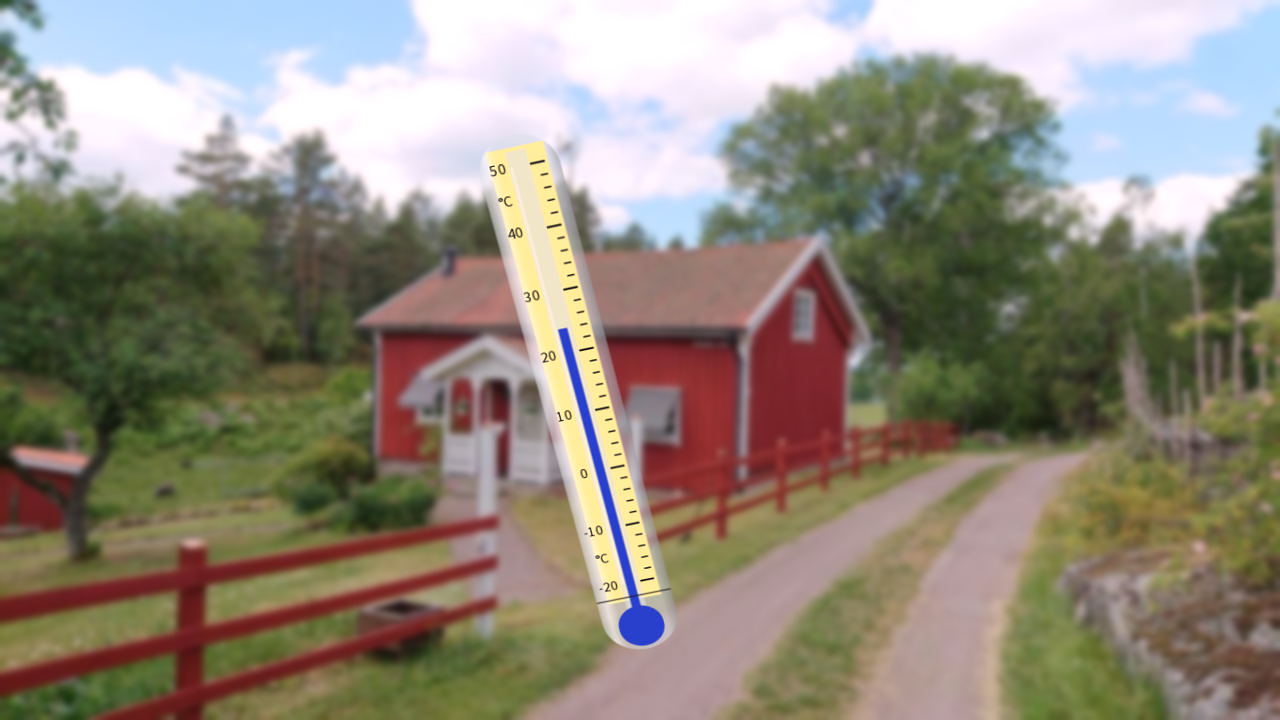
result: 24; °C
